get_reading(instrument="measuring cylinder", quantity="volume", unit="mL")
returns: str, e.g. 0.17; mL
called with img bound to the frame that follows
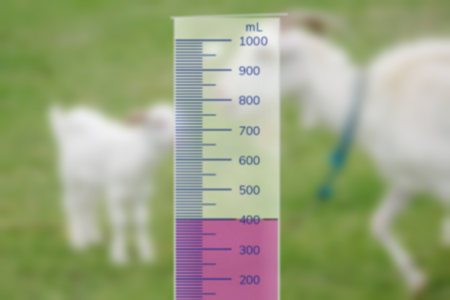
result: 400; mL
